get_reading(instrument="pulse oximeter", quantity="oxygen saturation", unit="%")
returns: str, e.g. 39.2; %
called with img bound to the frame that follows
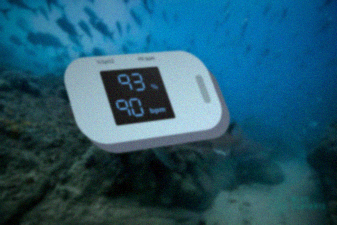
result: 93; %
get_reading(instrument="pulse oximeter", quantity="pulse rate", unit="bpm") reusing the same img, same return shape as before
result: 90; bpm
